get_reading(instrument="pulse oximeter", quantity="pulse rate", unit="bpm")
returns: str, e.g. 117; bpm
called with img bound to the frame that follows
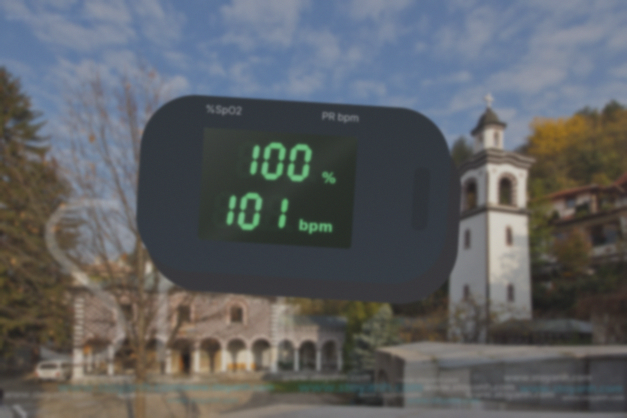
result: 101; bpm
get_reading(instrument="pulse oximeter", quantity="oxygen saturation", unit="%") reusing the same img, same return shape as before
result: 100; %
